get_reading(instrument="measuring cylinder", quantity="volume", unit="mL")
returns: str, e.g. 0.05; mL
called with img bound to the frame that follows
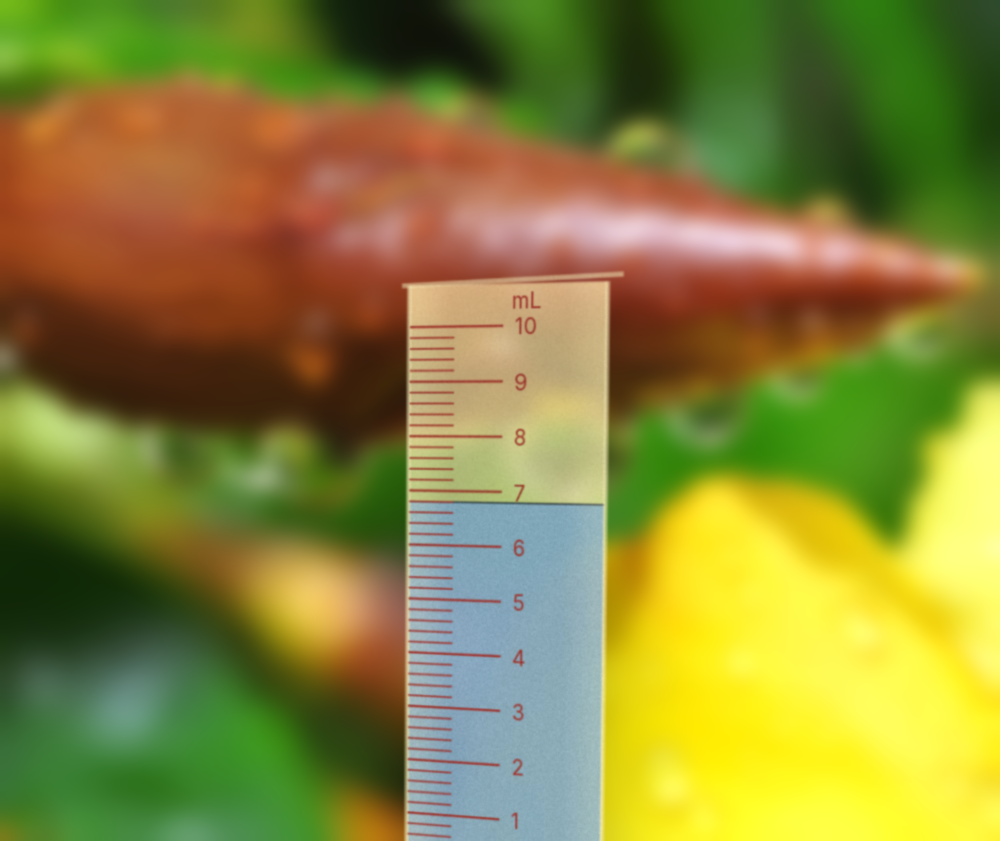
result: 6.8; mL
